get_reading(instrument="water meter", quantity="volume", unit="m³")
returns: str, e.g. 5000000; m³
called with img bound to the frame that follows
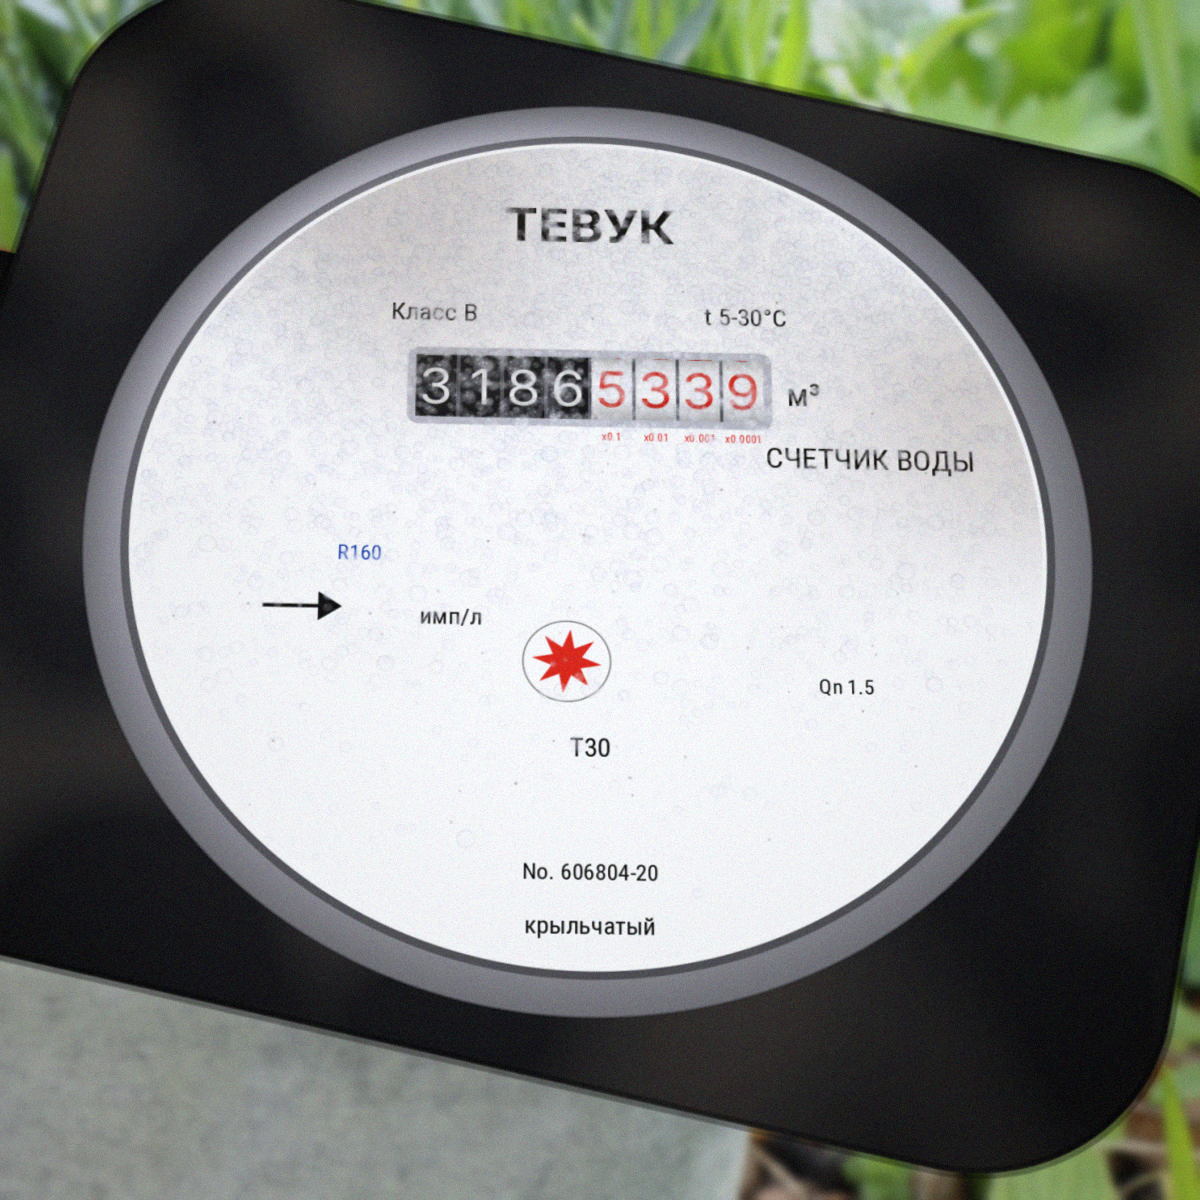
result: 3186.5339; m³
